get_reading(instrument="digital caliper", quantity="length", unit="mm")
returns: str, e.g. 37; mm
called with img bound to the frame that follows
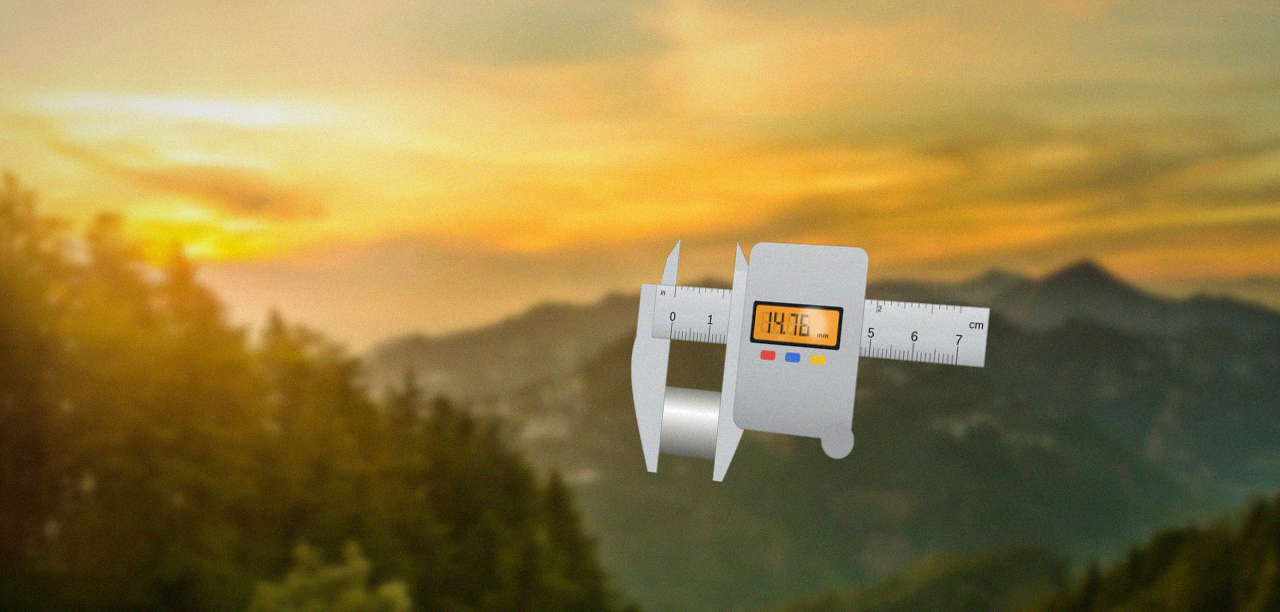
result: 14.76; mm
